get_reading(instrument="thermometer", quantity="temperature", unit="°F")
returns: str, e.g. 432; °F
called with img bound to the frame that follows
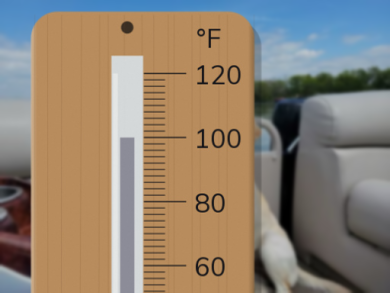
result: 100; °F
